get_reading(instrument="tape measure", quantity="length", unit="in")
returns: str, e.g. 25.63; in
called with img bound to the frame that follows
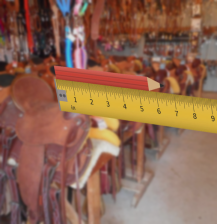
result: 6.5; in
